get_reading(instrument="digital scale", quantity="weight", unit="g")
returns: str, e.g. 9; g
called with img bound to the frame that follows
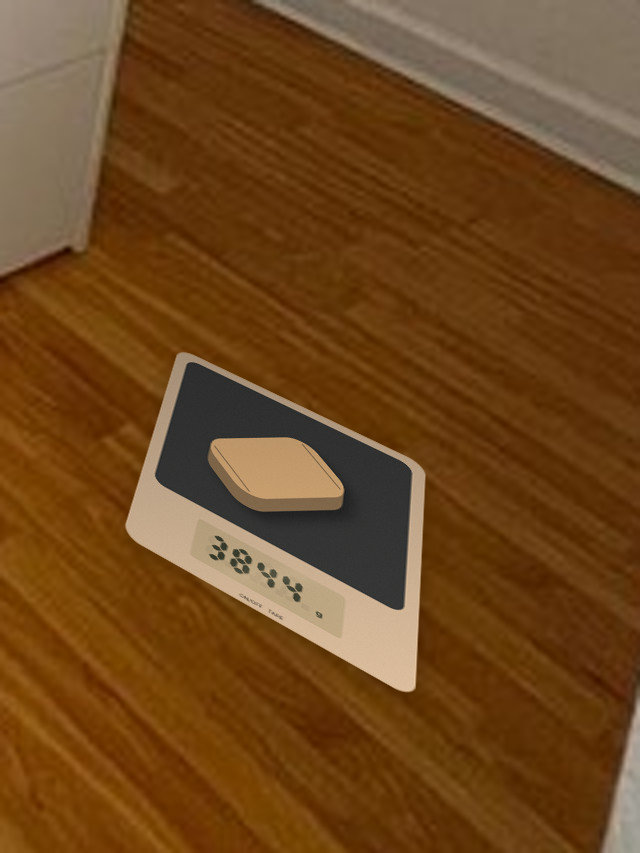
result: 3844; g
